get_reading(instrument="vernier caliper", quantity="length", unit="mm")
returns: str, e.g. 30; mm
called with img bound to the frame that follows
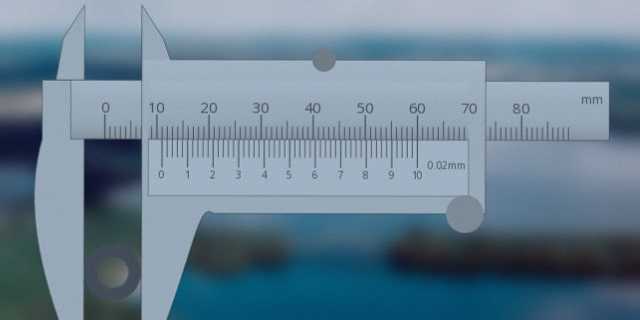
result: 11.0; mm
